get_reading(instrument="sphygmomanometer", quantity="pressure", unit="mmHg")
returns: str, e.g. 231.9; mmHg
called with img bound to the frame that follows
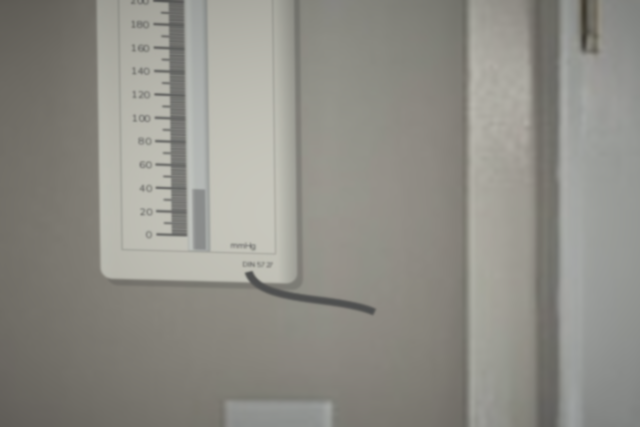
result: 40; mmHg
